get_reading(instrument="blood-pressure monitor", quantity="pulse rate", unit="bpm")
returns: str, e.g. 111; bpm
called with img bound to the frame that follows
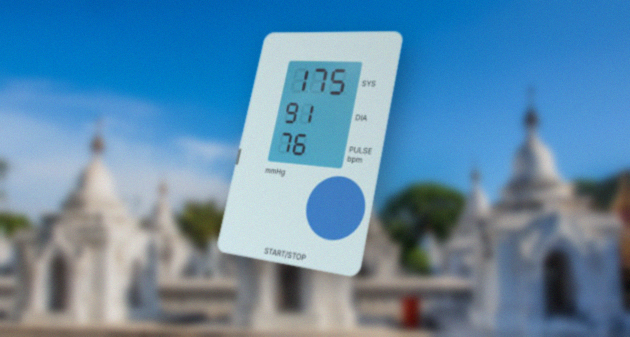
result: 76; bpm
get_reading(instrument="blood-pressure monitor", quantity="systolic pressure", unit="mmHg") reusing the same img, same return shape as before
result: 175; mmHg
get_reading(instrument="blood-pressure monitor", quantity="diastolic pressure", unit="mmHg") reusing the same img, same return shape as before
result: 91; mmHg
